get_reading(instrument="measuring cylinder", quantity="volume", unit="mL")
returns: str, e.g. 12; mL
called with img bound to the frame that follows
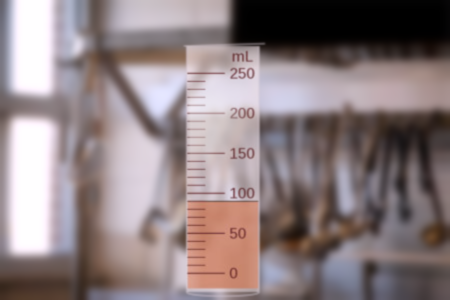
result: 90; mL
